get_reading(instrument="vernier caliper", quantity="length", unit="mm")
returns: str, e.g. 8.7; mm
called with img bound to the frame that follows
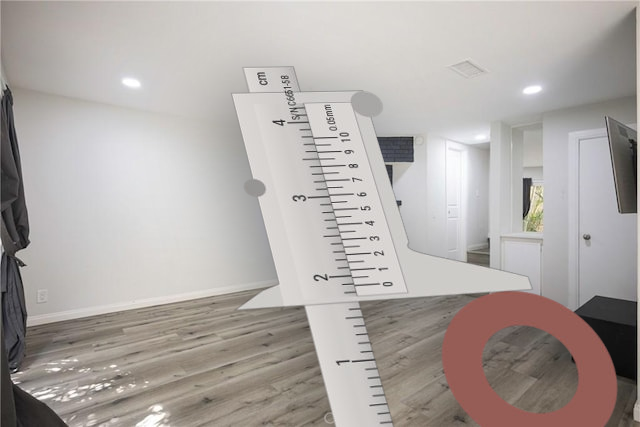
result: 18.8; mm
